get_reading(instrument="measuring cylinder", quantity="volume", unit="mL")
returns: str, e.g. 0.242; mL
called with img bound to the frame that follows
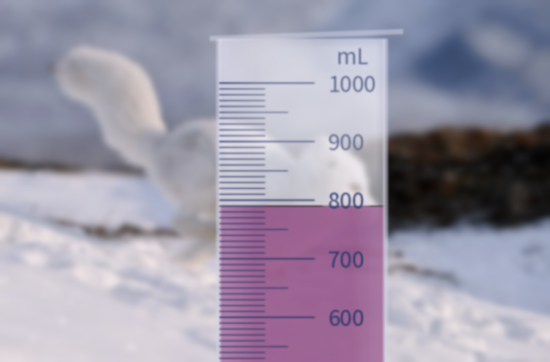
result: 790; mL
